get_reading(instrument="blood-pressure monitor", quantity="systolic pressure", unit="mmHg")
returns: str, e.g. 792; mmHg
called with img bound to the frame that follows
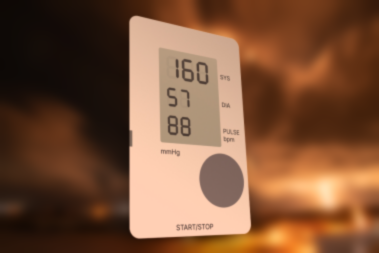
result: 160; mmHg
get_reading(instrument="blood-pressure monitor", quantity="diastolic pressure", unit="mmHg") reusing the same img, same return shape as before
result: 57; mmHg
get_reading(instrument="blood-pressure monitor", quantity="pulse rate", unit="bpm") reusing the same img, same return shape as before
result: 88; bpm
